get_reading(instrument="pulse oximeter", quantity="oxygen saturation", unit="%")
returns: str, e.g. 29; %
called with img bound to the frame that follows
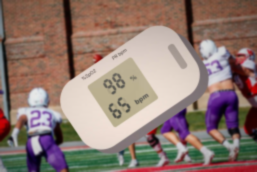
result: 98; %
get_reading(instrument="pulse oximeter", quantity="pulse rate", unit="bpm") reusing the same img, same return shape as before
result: 65; bpm
